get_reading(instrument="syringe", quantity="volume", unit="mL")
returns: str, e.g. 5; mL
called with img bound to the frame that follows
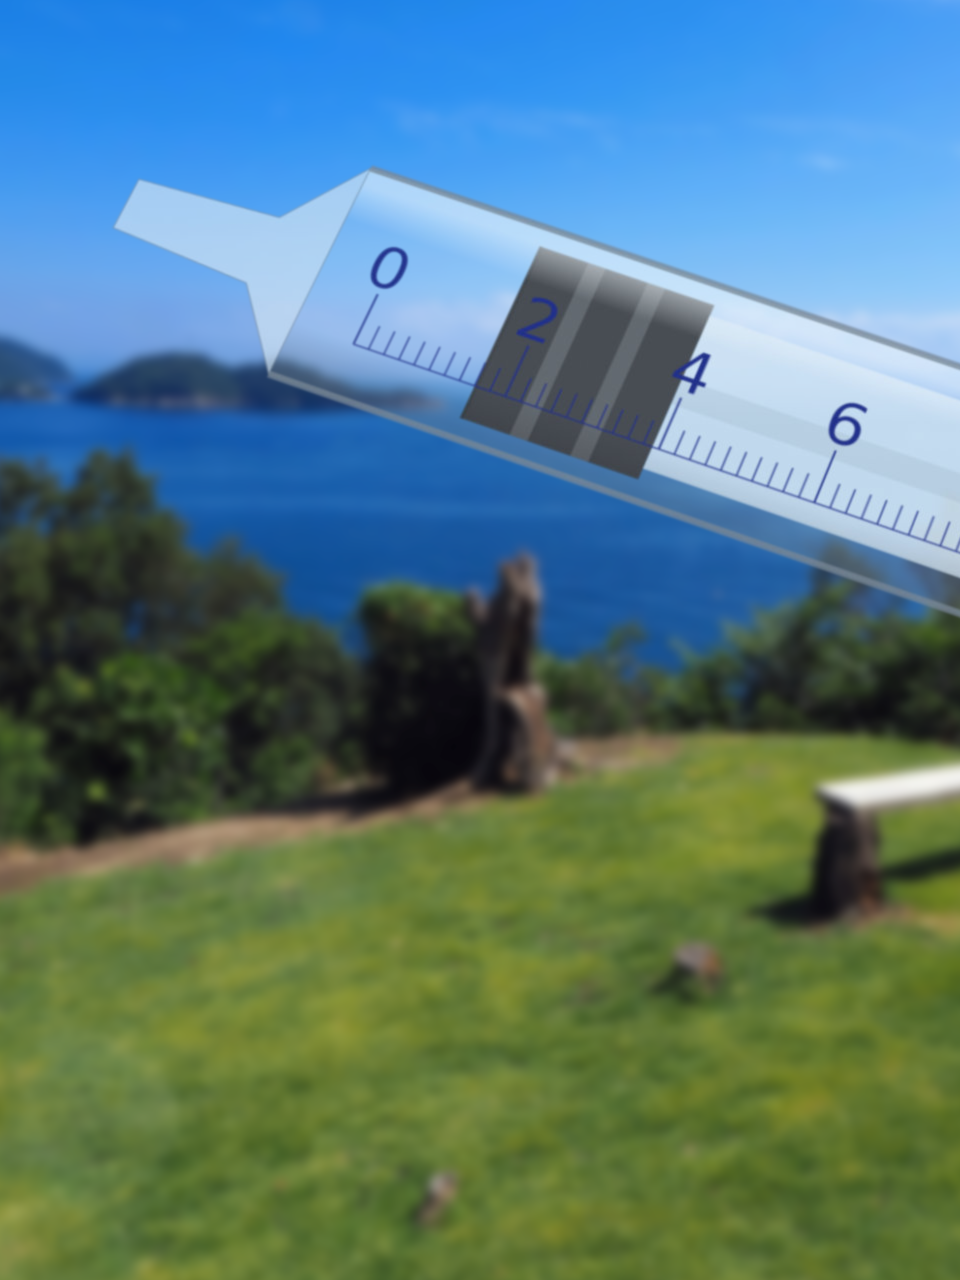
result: 1.6; mL
